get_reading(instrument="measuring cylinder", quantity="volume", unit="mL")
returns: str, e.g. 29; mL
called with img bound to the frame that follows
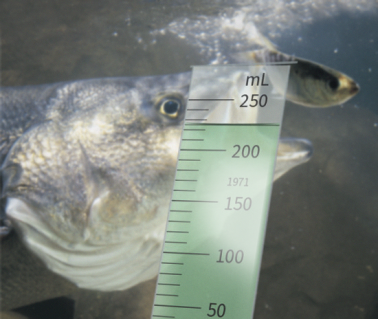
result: 225; mL
